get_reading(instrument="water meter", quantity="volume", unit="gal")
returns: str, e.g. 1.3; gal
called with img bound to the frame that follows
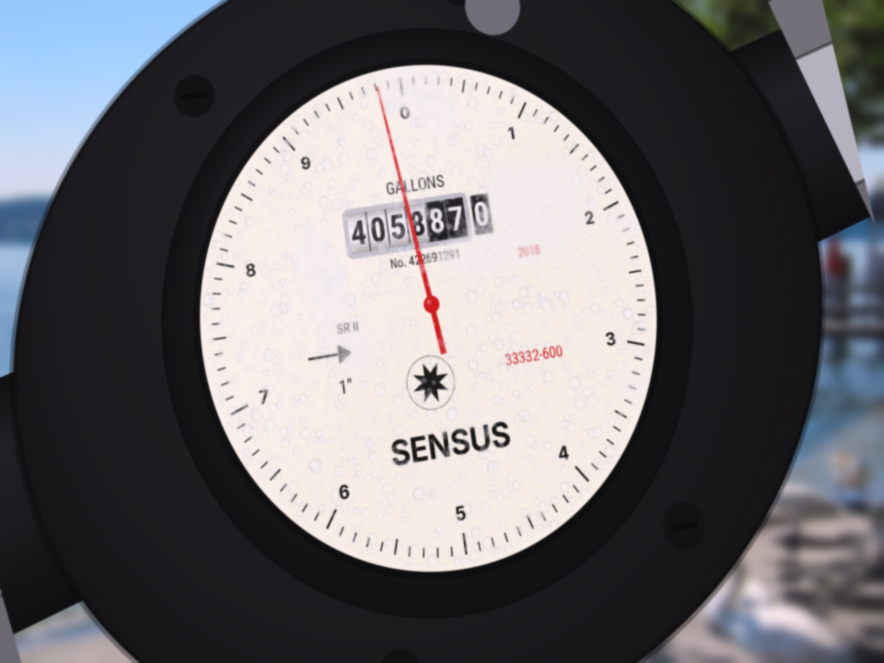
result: 4058869.8; gal
